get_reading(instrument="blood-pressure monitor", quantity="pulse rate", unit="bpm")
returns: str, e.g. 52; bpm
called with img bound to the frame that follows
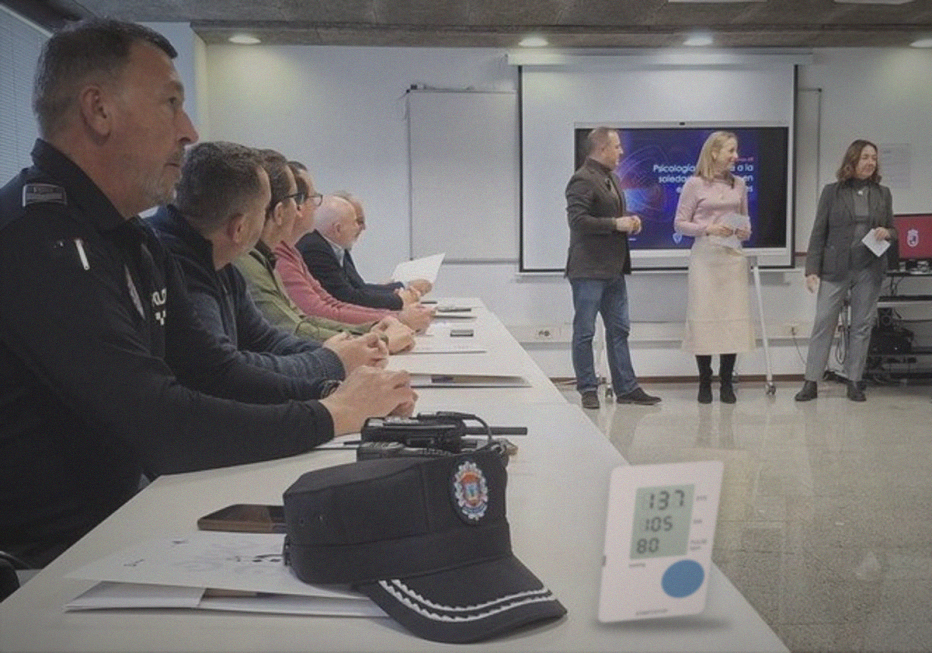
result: 80; bpm
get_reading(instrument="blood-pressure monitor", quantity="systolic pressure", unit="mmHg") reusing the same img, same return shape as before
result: 137; mmHg
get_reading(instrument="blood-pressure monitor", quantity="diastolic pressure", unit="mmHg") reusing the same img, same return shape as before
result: 105; mmHg
